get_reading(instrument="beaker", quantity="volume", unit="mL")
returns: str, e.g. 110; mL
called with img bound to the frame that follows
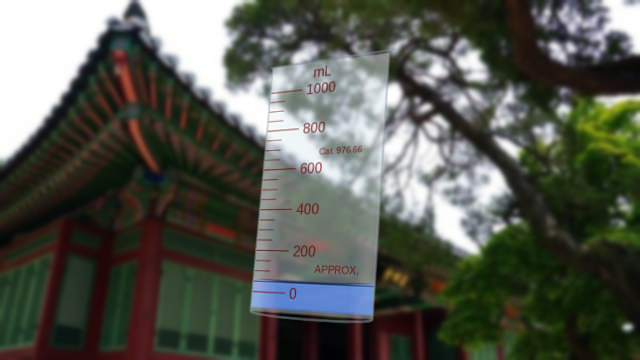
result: 50; mL
